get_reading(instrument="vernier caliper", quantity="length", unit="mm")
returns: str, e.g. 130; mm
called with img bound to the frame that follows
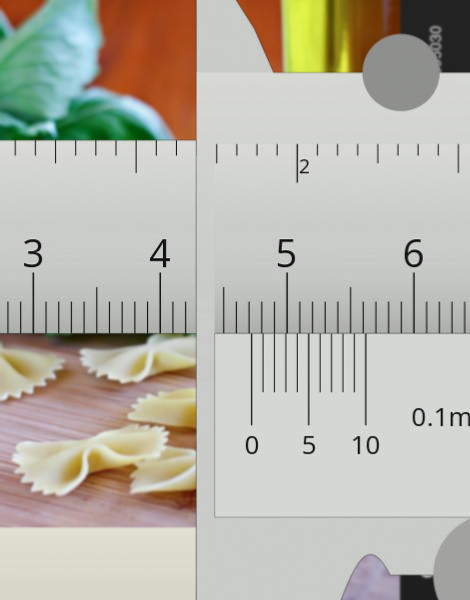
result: 47.2; mm
